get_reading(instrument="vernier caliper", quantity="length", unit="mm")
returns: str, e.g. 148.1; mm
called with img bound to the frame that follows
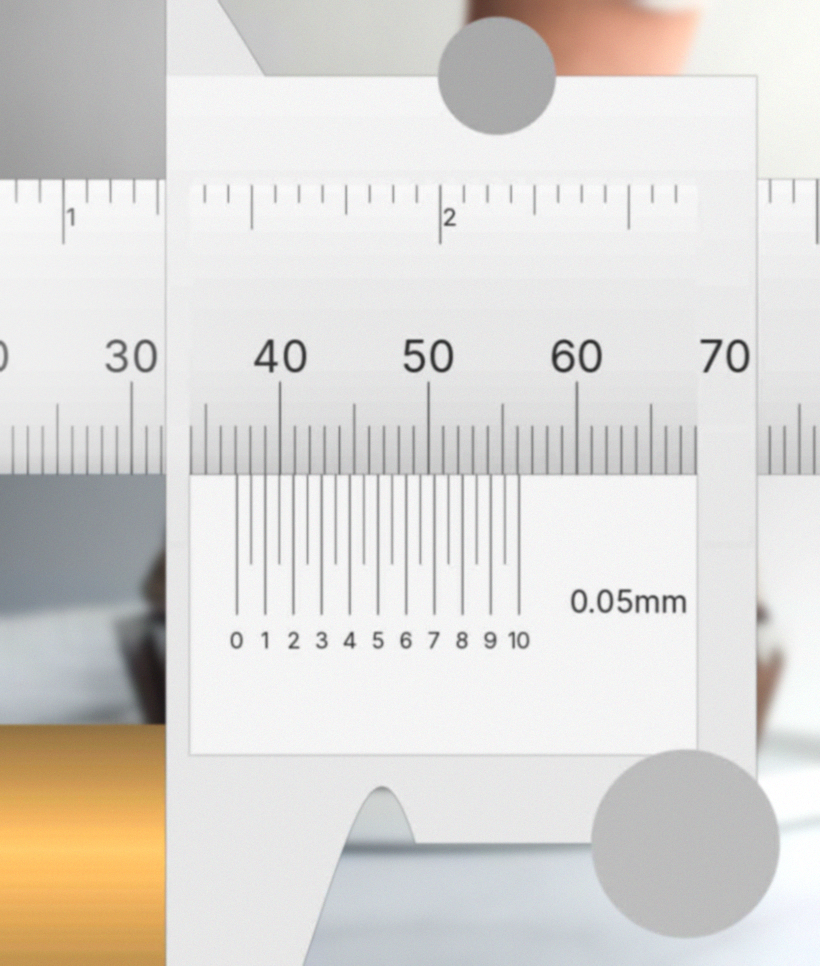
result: 37.1; mm
